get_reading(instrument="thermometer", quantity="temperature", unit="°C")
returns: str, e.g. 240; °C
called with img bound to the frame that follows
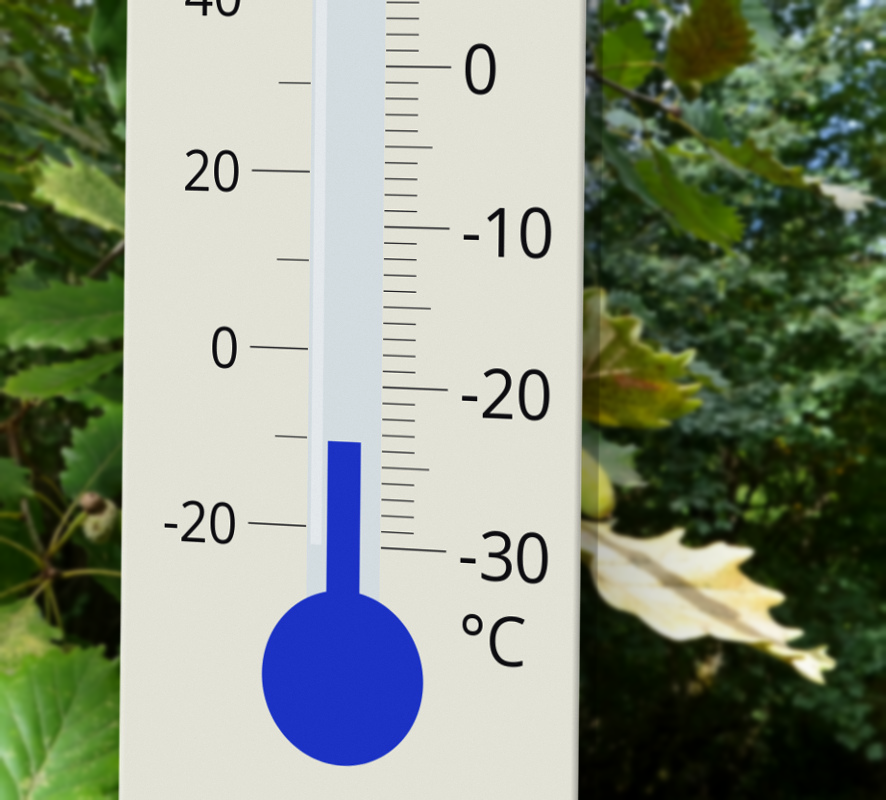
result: -23.5; °C
